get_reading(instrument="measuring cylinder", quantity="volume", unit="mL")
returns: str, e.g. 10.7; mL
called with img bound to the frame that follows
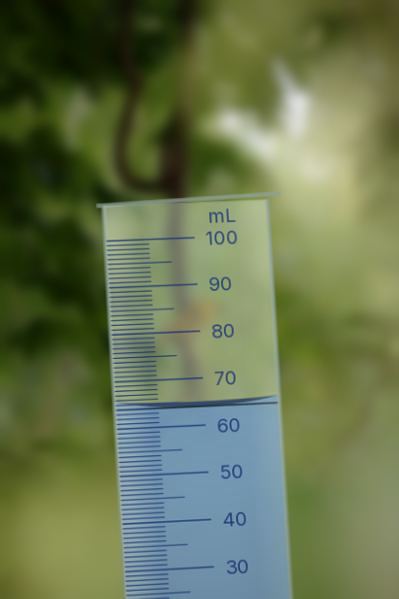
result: 64; mL
